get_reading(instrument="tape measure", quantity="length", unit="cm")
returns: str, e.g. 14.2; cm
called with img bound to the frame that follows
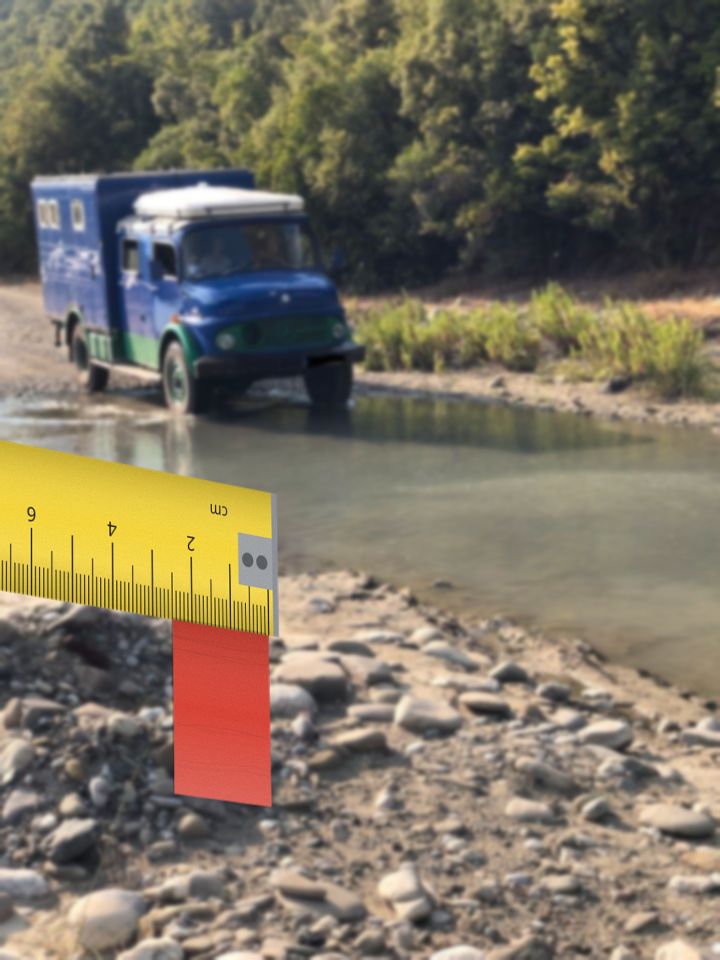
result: 2.5; cm
